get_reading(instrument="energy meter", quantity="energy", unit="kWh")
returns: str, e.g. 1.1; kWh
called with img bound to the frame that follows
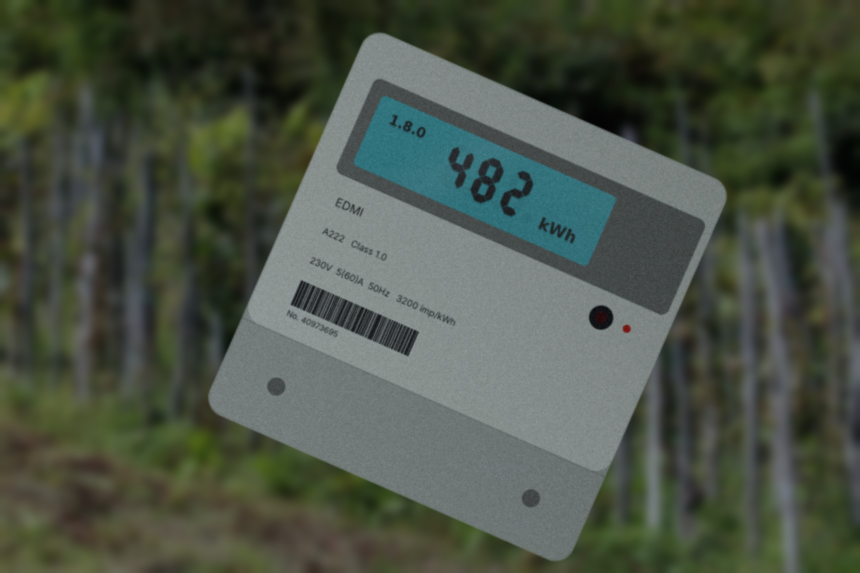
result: 482; kWh
